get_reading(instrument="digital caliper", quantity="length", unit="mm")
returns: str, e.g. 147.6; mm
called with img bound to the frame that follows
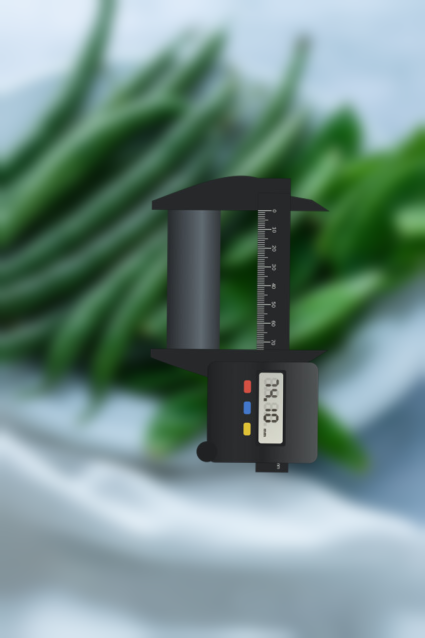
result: 74.10; mm
